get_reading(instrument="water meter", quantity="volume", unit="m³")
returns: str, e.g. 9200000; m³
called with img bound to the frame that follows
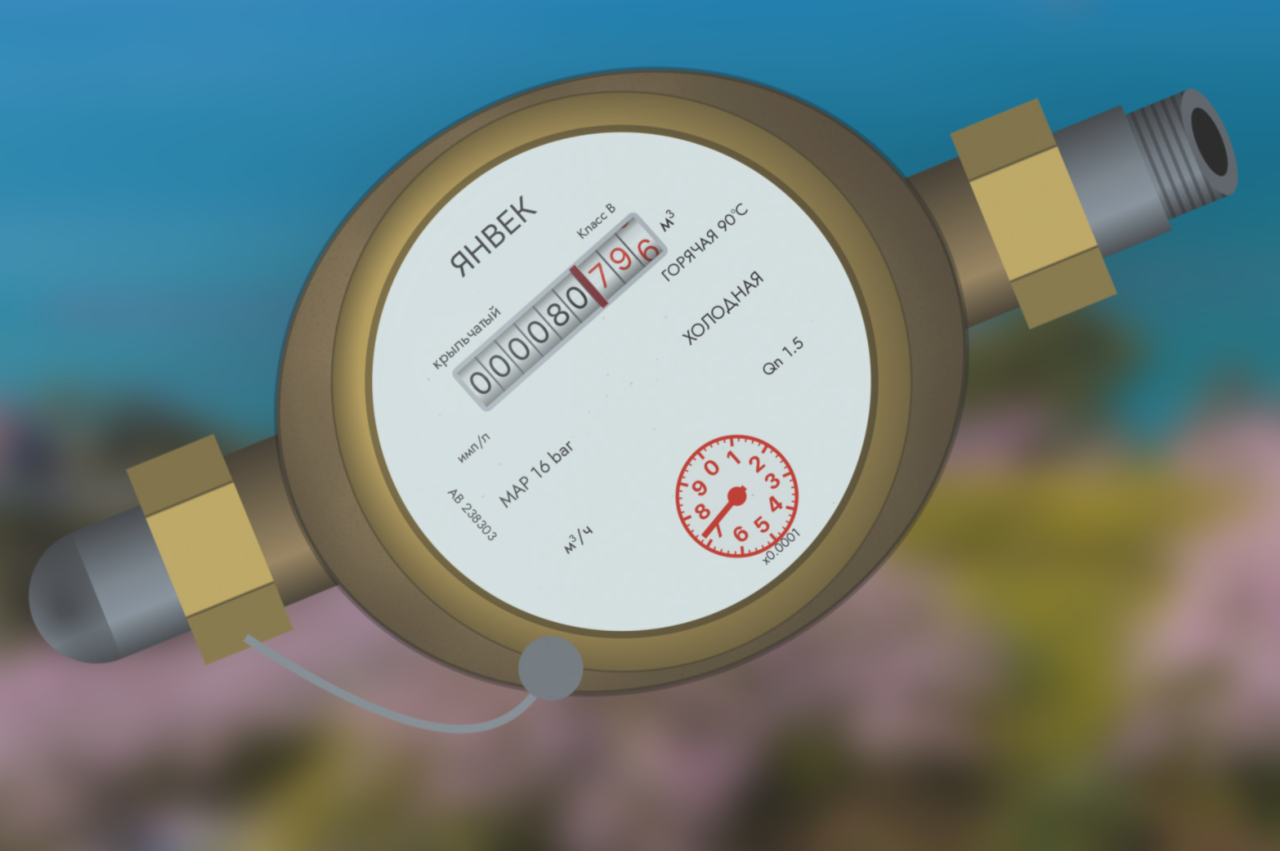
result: 80.7957; m³
